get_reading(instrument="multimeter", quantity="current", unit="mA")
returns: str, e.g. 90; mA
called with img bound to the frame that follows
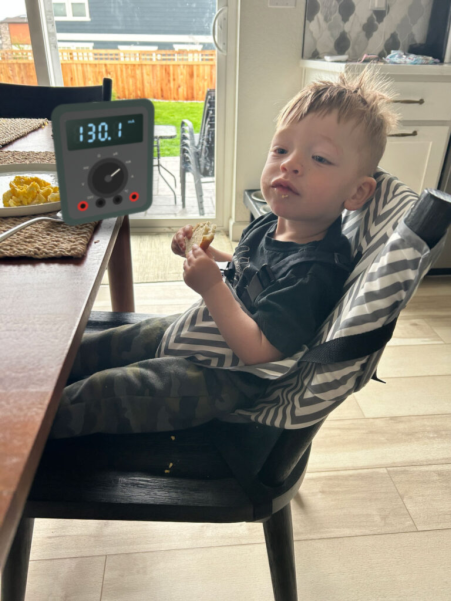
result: 130.1; mA
